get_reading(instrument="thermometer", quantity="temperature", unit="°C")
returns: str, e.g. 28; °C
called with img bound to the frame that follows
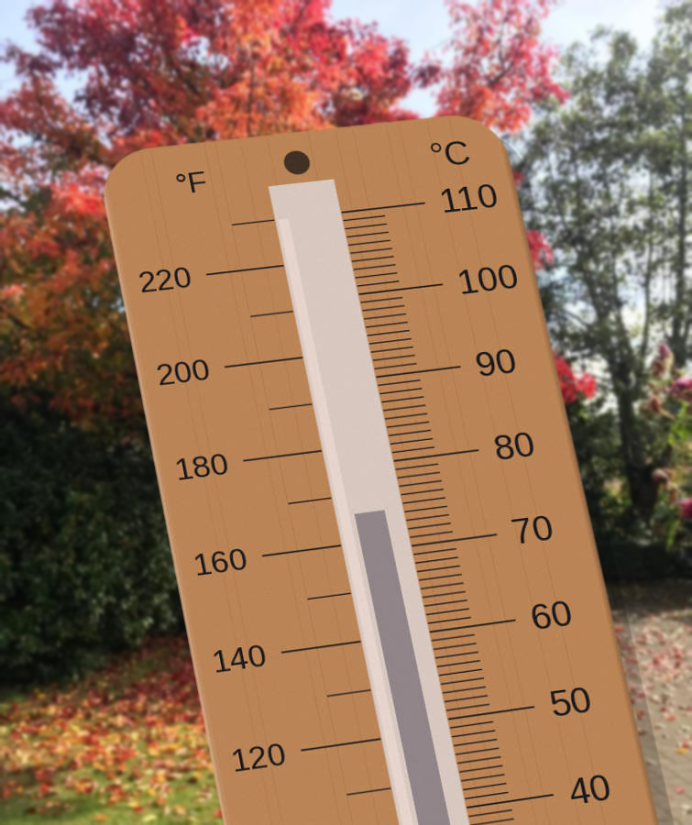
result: 74.5; °C
